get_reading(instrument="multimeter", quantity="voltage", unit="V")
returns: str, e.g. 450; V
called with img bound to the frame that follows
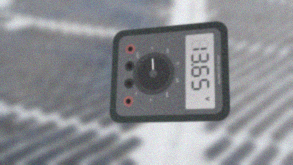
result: 13.65; V
